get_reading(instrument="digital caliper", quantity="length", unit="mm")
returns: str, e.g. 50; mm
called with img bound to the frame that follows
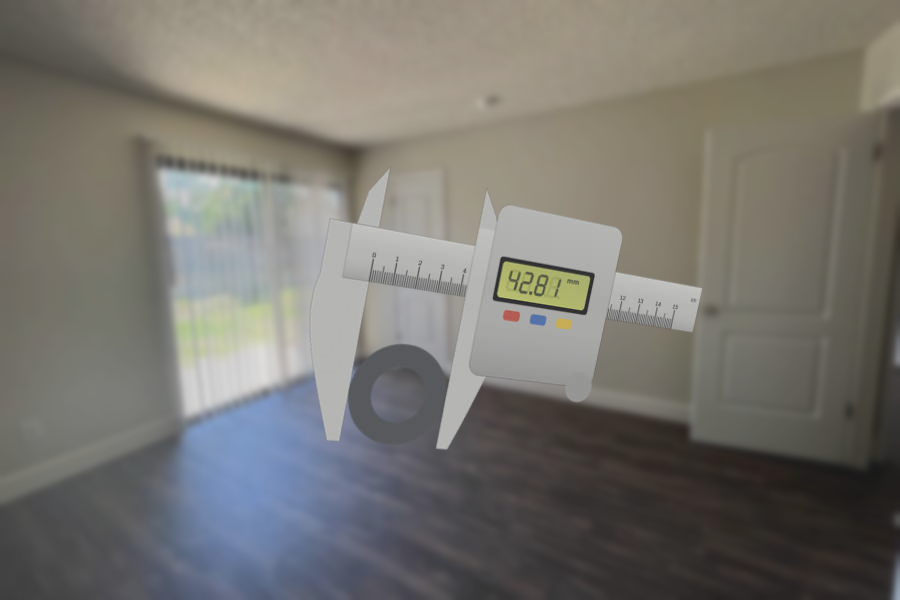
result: 42.81; mm
